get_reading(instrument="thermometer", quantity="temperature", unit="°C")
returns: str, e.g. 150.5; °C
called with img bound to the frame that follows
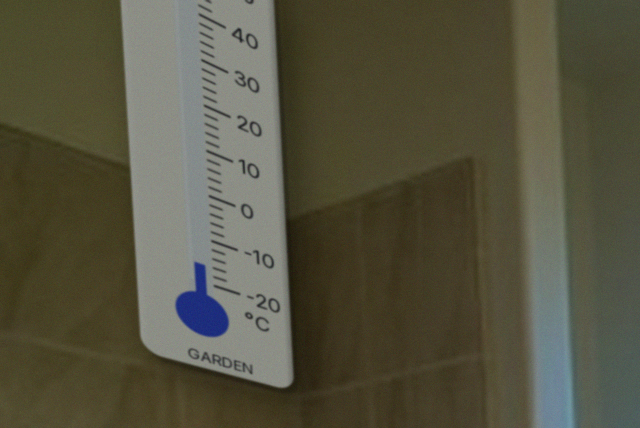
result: -16; °C
